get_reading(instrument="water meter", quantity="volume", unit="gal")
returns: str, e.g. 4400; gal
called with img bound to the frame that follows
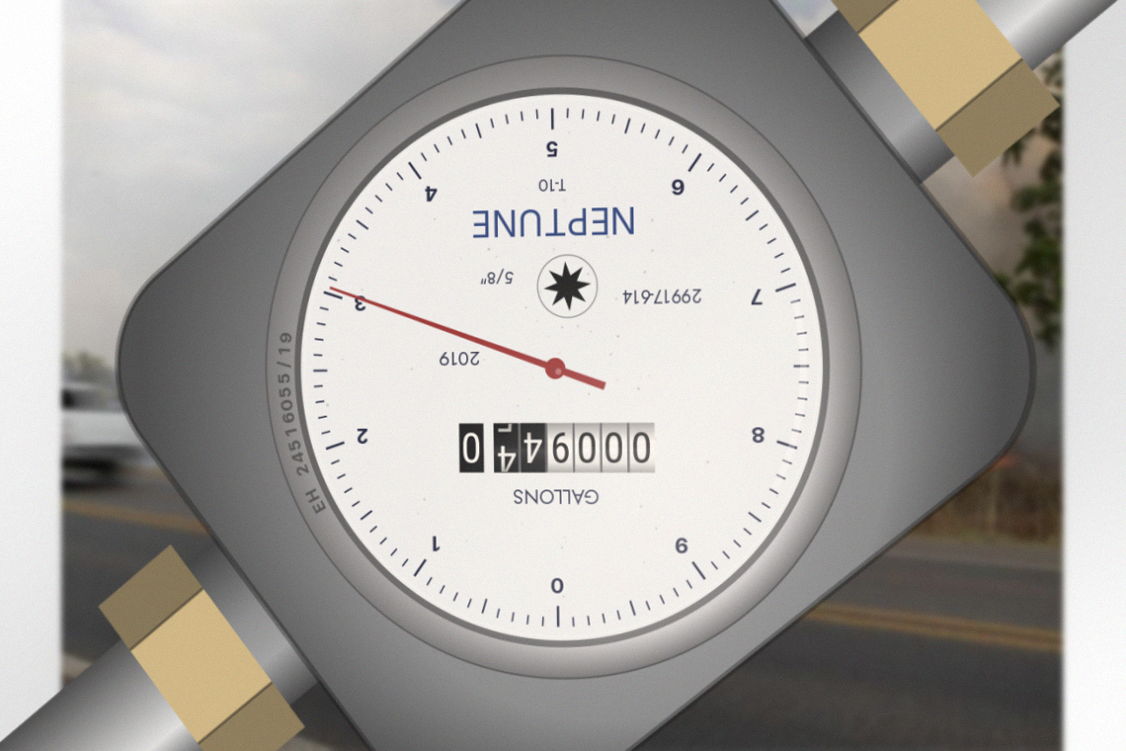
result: 9443.0; gal
